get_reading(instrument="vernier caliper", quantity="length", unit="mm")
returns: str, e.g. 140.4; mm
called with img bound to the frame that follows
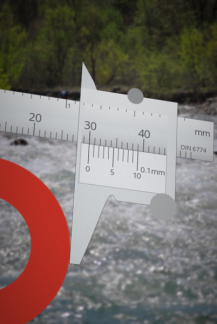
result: 30.0; mm
